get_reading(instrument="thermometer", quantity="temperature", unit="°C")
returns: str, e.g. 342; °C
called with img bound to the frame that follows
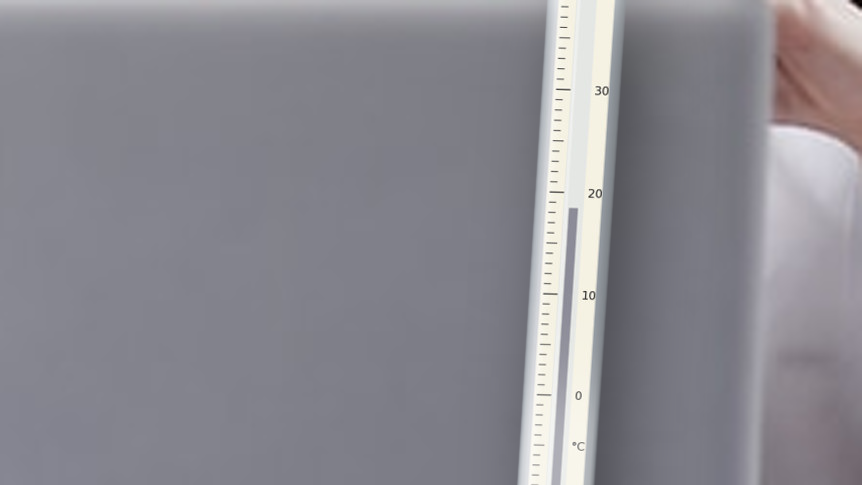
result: 18.5; °C
